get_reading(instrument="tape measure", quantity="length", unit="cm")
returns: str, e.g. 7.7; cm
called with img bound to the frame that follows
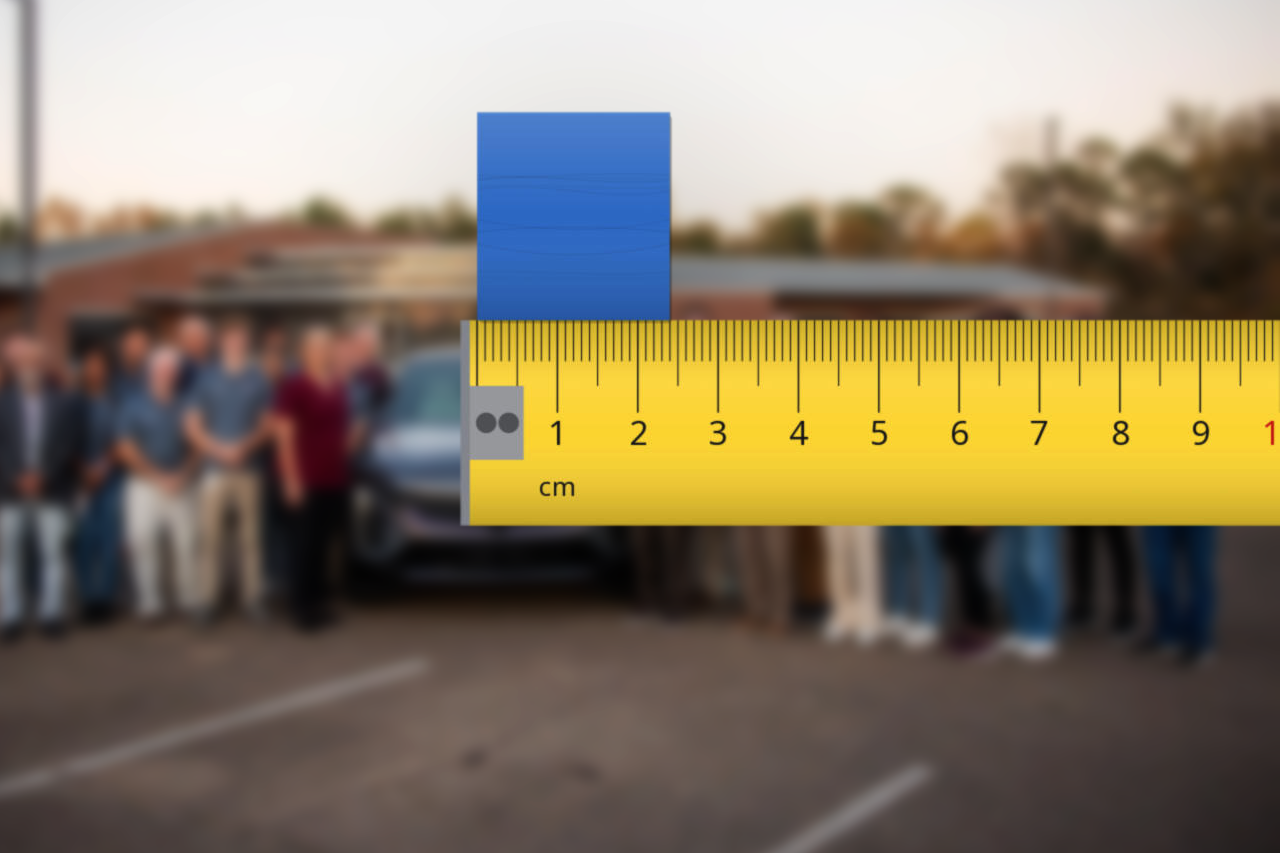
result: 2.4; cm
